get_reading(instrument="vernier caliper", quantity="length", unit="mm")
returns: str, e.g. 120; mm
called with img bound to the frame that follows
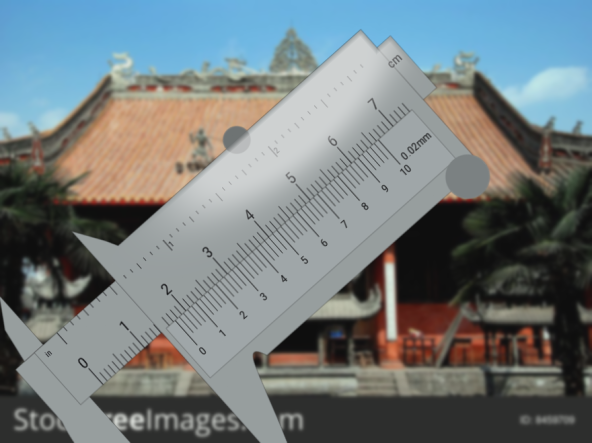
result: 17.4; mm
